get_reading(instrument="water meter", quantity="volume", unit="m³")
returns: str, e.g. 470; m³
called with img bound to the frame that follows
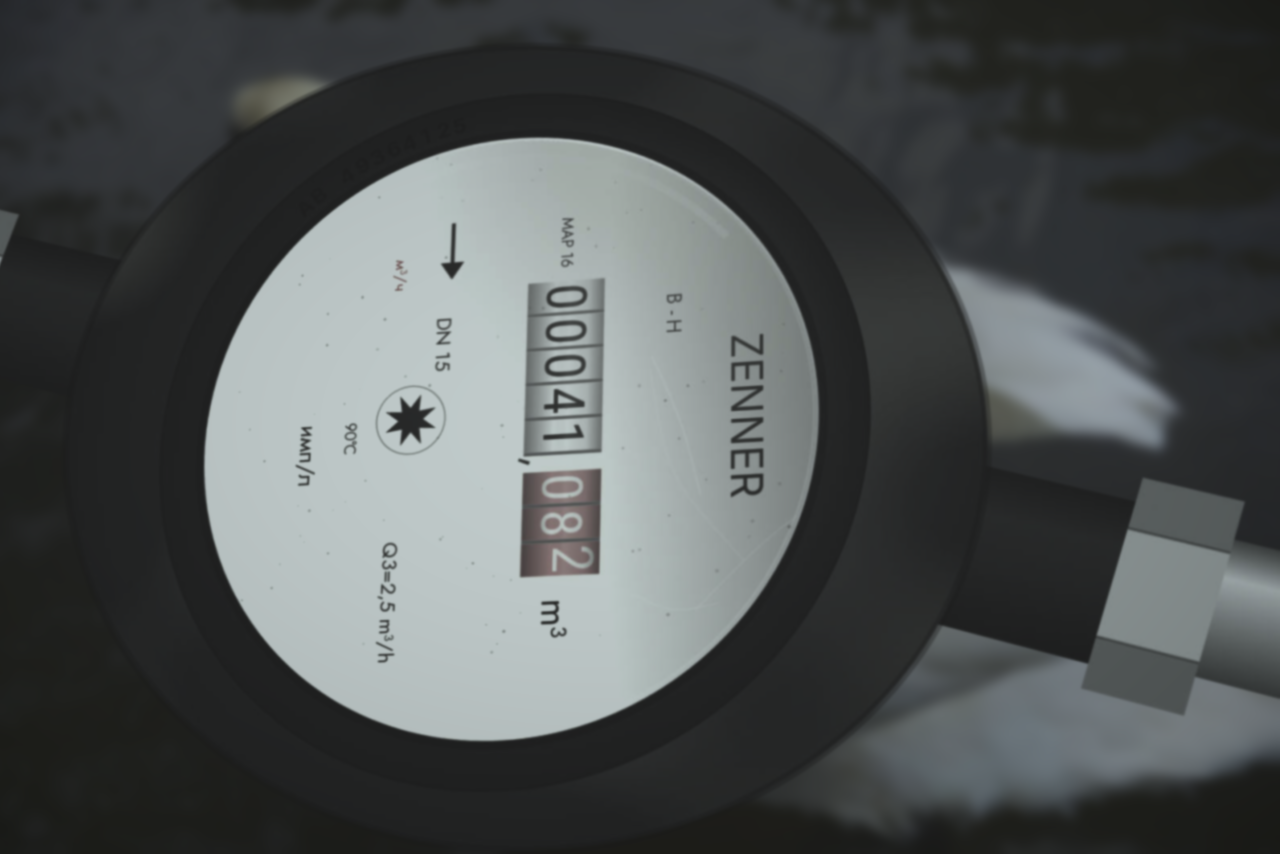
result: 41.082; m³
